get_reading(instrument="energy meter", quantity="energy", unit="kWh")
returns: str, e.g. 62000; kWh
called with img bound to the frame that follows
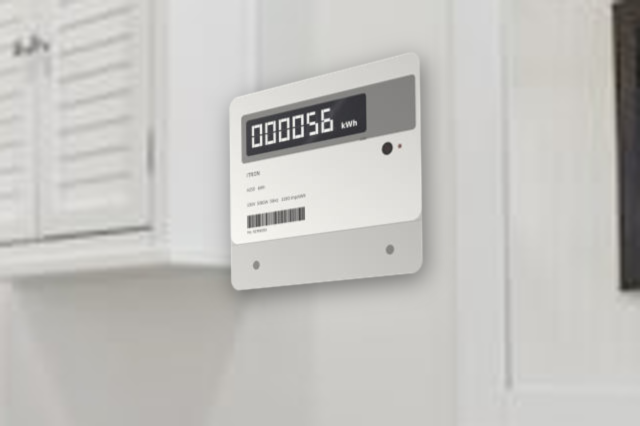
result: 56; kWh
